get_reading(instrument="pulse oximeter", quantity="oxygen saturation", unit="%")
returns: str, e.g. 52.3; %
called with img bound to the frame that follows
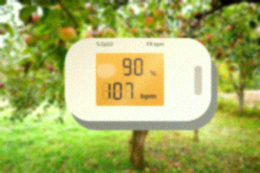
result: 90; %
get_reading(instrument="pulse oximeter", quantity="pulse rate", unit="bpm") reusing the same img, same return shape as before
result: 107; bpm
